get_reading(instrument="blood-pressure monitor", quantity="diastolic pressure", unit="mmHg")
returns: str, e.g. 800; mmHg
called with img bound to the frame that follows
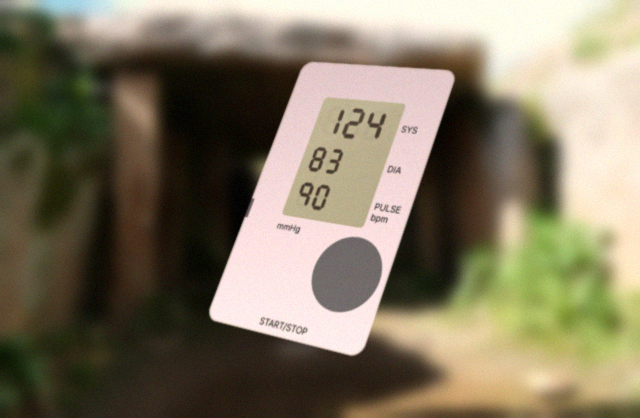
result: 83; mmHg
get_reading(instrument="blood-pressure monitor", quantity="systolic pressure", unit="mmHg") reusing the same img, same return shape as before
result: 124; mmHg
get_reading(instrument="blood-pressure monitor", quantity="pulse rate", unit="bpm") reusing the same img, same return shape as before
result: 90; bpm
